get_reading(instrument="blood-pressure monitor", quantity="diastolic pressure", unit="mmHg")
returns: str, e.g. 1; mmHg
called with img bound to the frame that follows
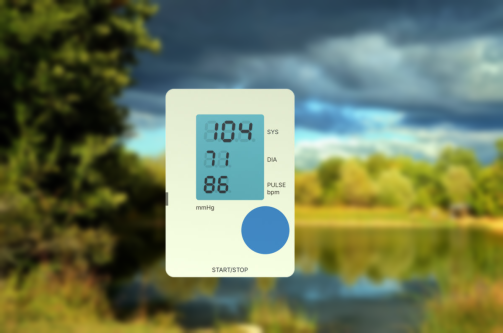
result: 71; mmHg
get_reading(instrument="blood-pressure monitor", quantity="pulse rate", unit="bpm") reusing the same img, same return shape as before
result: 86; bpm
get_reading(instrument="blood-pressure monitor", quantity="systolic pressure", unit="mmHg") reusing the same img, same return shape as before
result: 104; mmHg
